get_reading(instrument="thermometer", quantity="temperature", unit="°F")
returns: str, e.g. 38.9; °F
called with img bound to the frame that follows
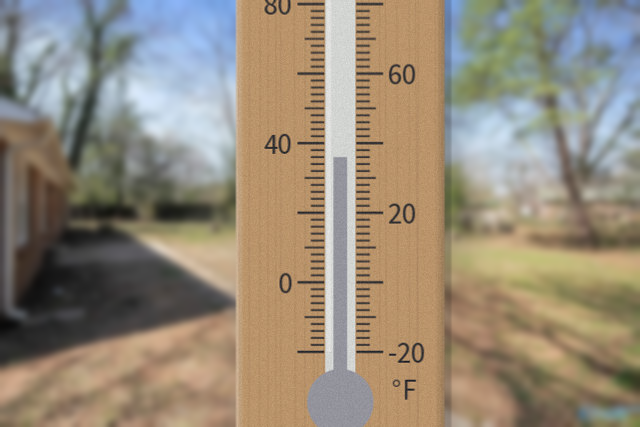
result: 36; °F
